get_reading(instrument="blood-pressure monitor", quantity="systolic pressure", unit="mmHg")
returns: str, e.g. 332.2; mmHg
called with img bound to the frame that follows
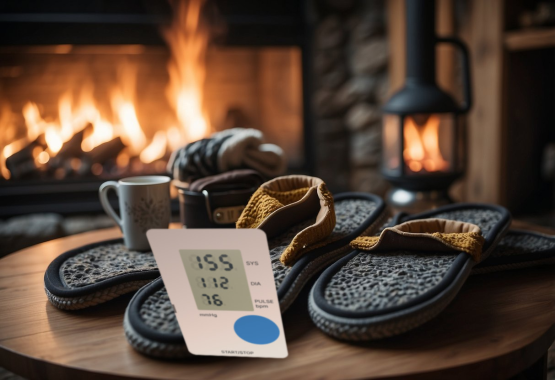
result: 155; mmHg
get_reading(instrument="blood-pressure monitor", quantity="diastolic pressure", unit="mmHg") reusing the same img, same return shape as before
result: 112; mmHg
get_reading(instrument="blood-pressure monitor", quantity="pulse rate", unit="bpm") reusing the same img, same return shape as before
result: 76; bpm
